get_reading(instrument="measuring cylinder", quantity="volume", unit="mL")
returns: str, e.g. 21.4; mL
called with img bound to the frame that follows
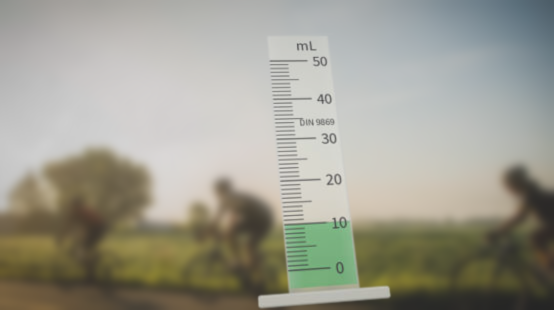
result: 10; mL
